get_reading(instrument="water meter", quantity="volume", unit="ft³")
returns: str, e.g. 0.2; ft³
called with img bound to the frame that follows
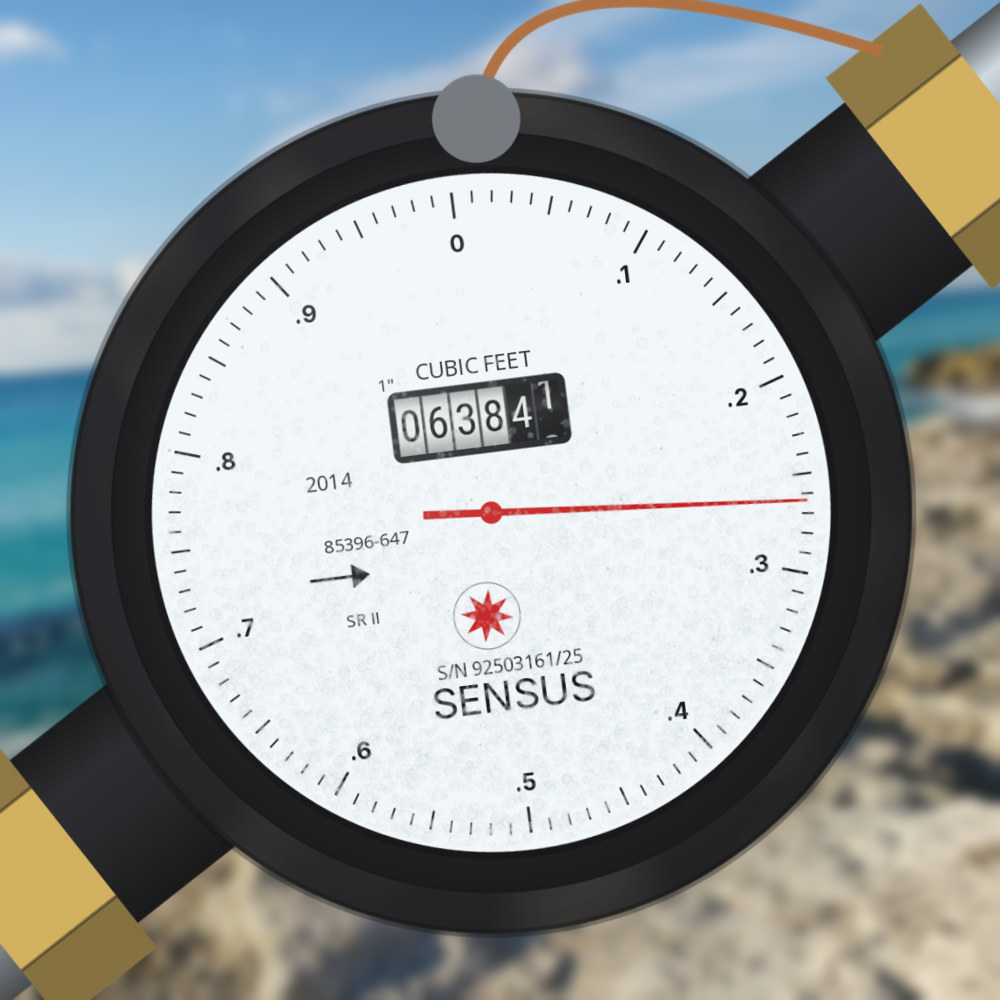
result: 63841.26; ft³
